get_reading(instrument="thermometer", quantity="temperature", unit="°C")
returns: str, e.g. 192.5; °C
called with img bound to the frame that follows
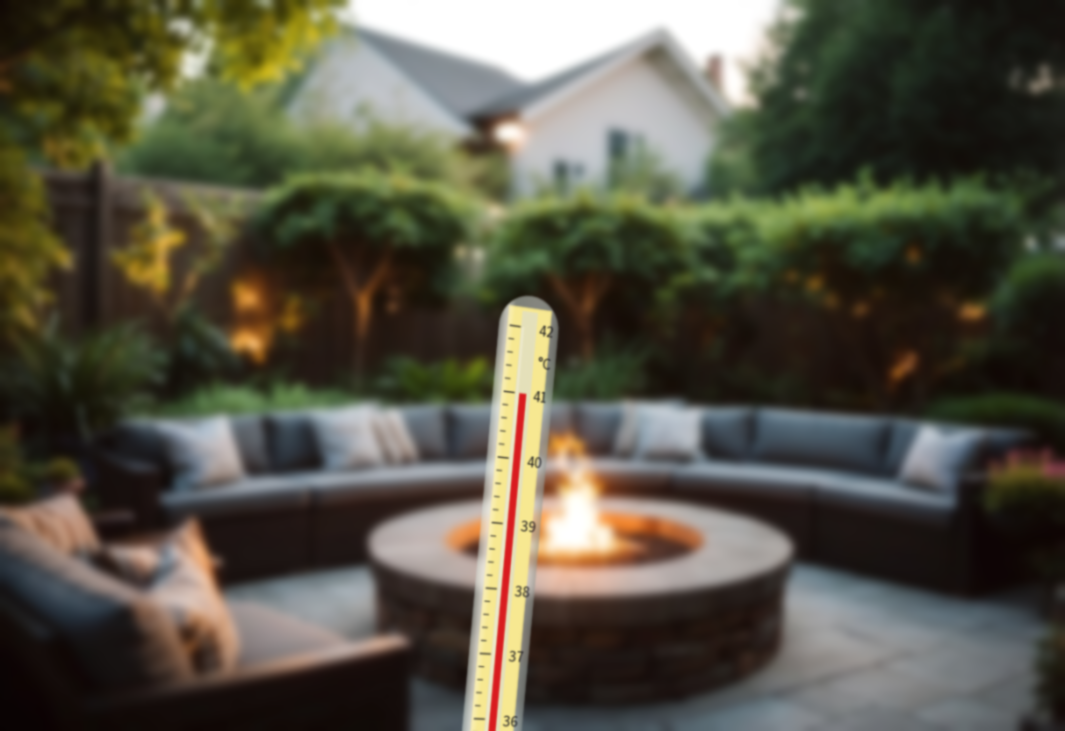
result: 41; °C
